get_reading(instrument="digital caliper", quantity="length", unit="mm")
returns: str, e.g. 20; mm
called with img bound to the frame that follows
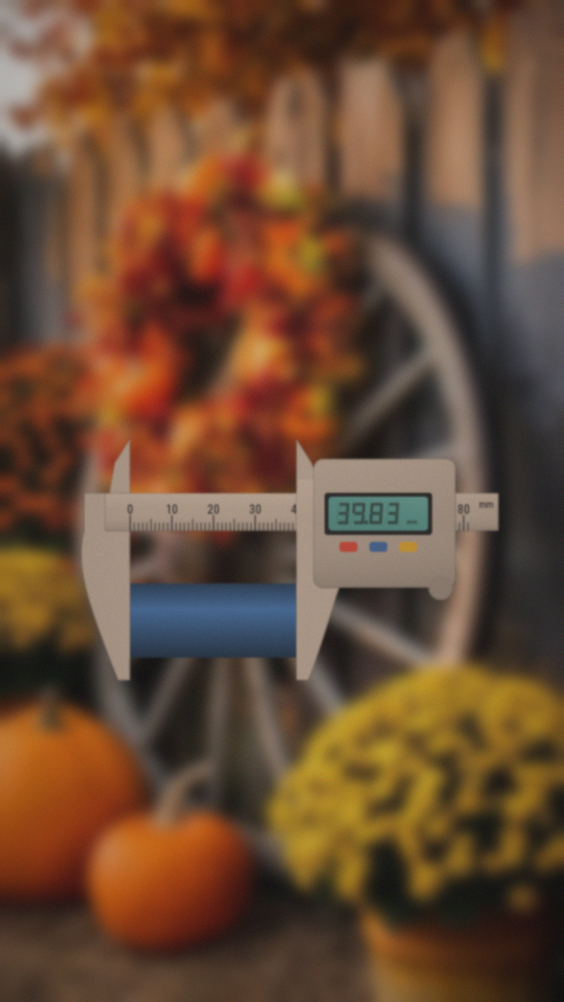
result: 39.83; mm
